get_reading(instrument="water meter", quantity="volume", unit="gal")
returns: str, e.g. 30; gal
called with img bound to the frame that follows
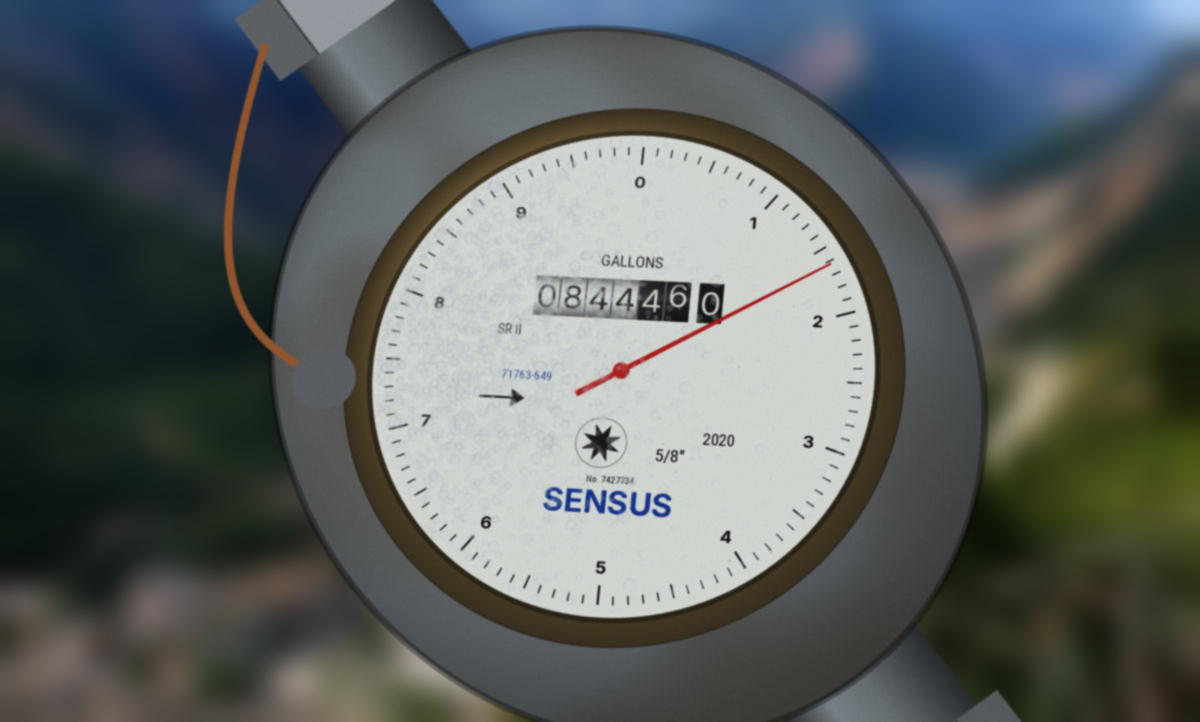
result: 844461.6; gal
